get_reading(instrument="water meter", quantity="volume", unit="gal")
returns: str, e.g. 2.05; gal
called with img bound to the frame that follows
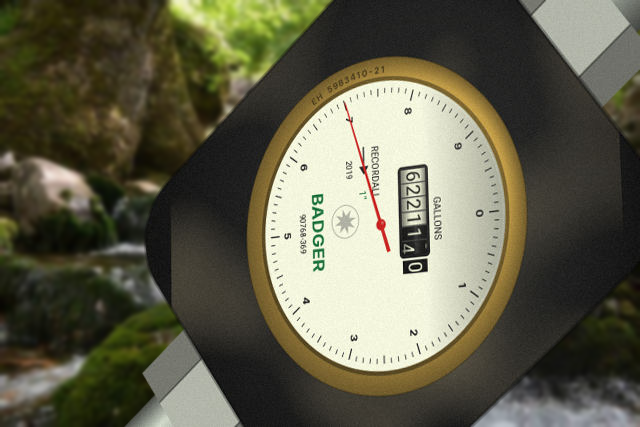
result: 6221137.0; gal
